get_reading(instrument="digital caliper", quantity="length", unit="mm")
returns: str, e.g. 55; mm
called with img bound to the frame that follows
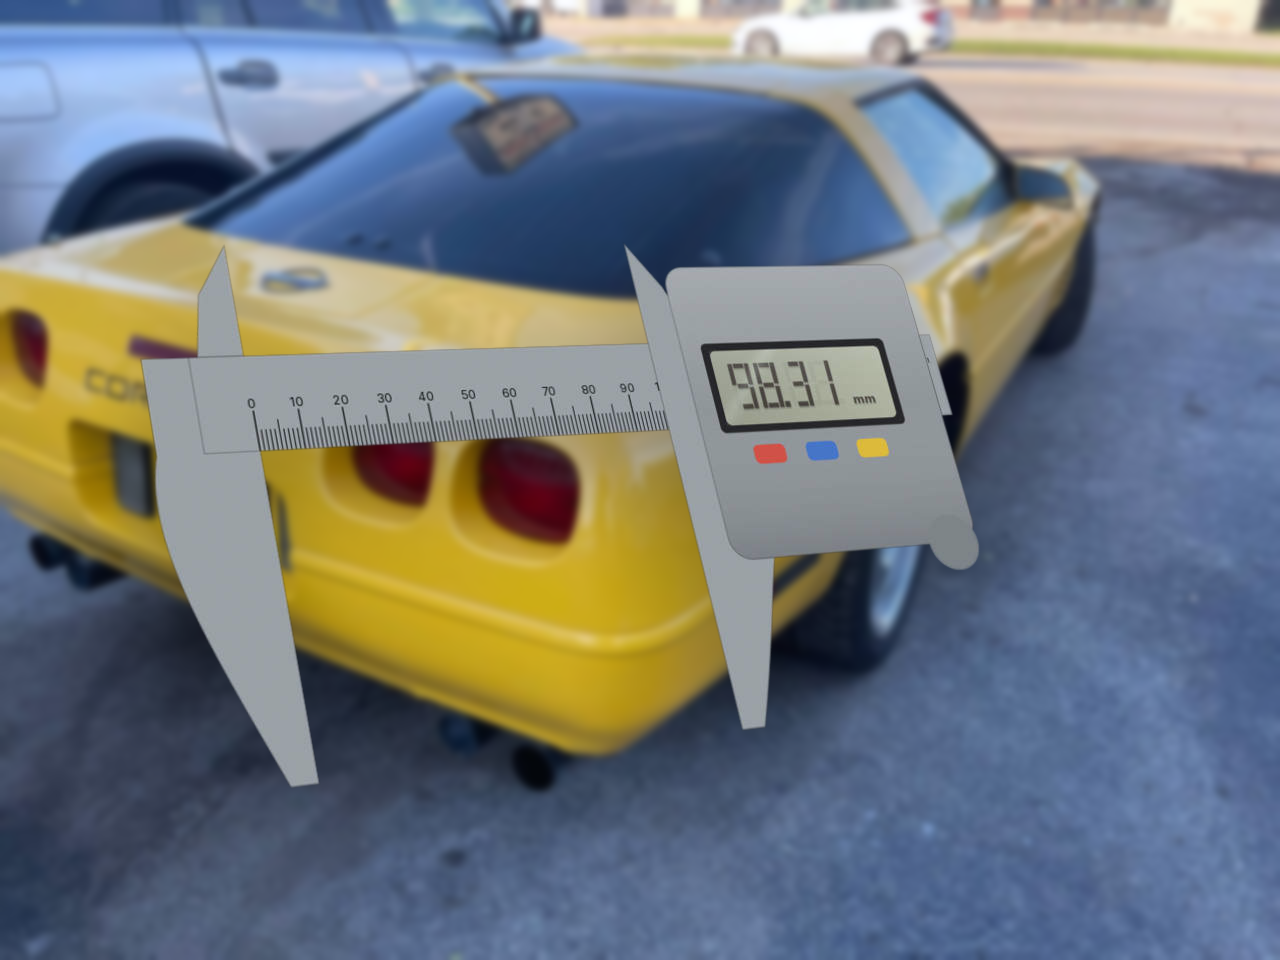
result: 98.31; mm
